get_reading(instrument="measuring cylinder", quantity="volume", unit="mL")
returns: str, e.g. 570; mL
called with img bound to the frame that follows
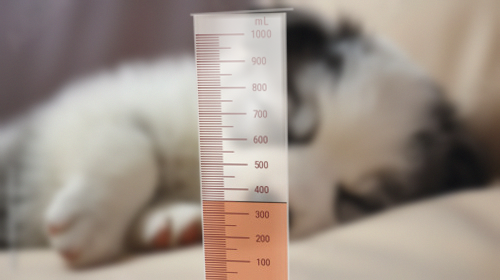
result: 350; mL
